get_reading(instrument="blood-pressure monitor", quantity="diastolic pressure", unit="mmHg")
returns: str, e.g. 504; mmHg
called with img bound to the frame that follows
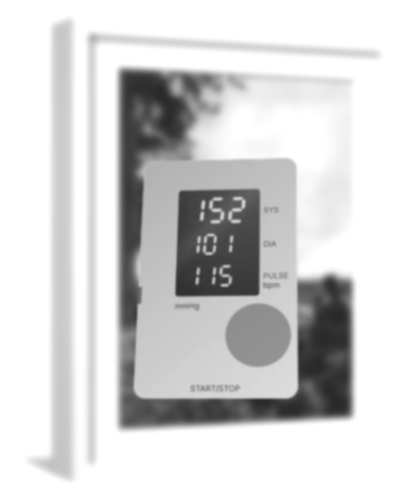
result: 101; mmHg
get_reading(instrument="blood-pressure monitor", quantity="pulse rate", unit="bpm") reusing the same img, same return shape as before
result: 115; bpm
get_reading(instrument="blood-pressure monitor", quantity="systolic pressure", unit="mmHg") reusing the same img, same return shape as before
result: 152; mmHg
